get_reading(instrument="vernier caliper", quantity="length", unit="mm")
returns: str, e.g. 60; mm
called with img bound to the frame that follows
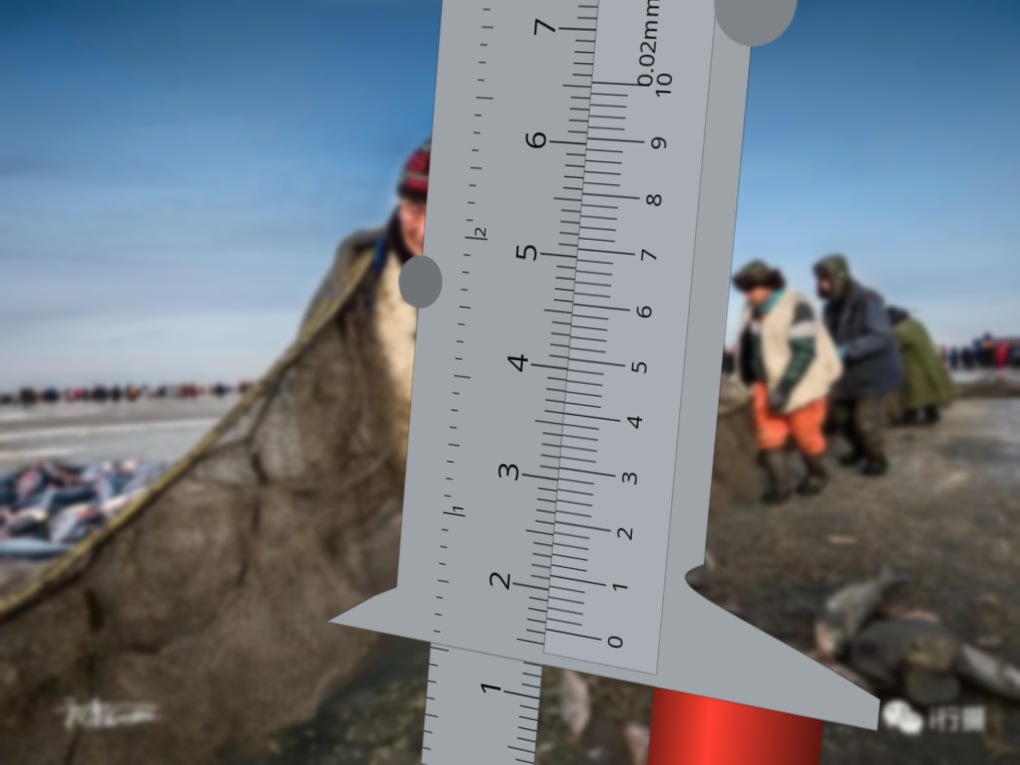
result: 16.4; mm
